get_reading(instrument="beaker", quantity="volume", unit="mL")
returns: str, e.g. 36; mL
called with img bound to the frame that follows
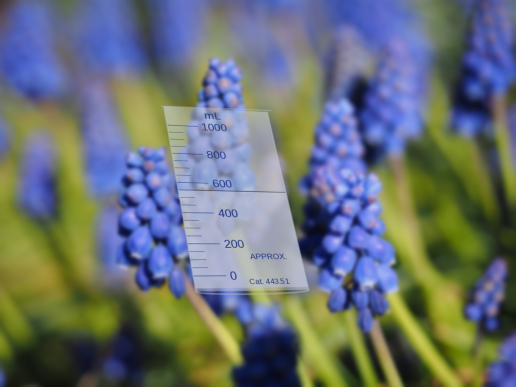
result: 550; mL
